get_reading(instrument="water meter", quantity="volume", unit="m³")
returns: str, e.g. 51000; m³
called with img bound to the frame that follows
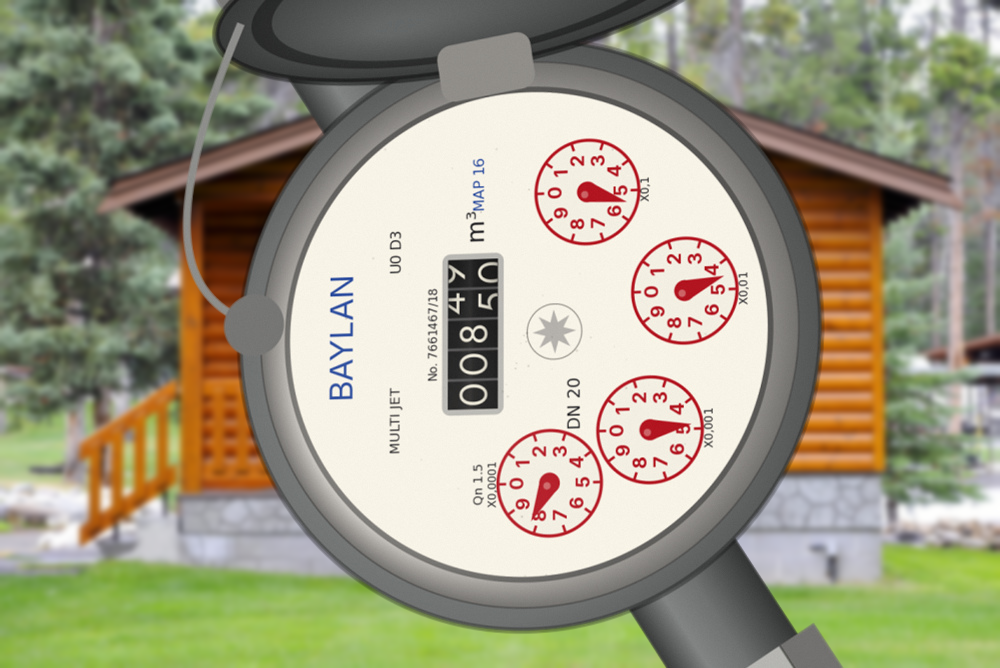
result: 849.5448; m³
